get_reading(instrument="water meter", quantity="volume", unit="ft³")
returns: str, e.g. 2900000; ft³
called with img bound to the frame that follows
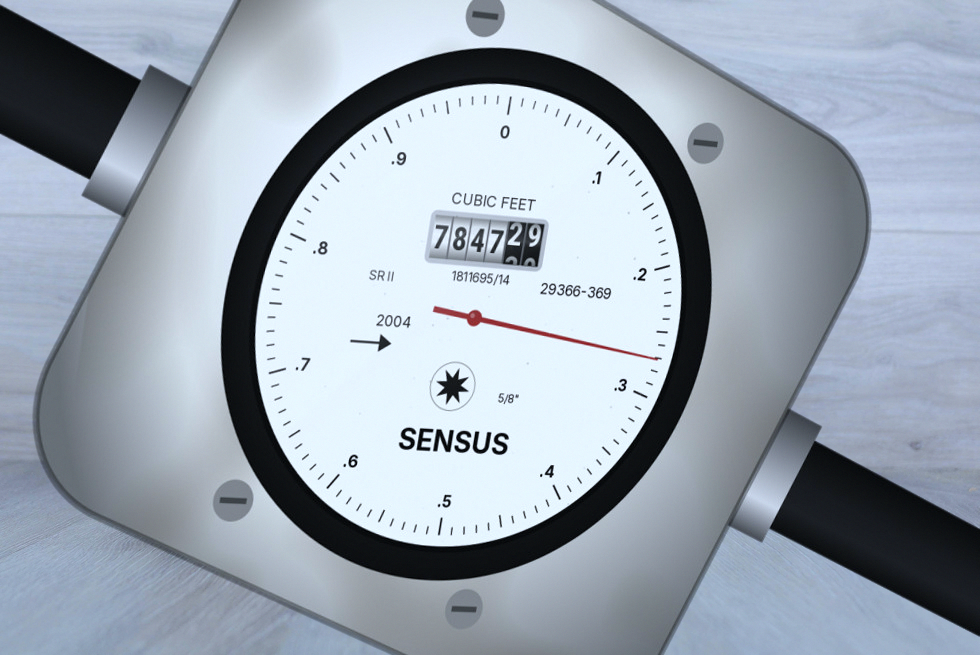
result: 784729.27; ft³
